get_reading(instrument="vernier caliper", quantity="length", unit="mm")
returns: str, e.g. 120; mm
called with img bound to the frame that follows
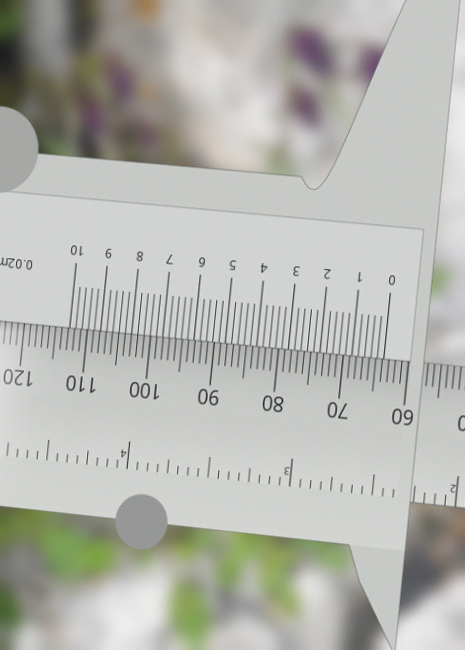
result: 63.8; mm
